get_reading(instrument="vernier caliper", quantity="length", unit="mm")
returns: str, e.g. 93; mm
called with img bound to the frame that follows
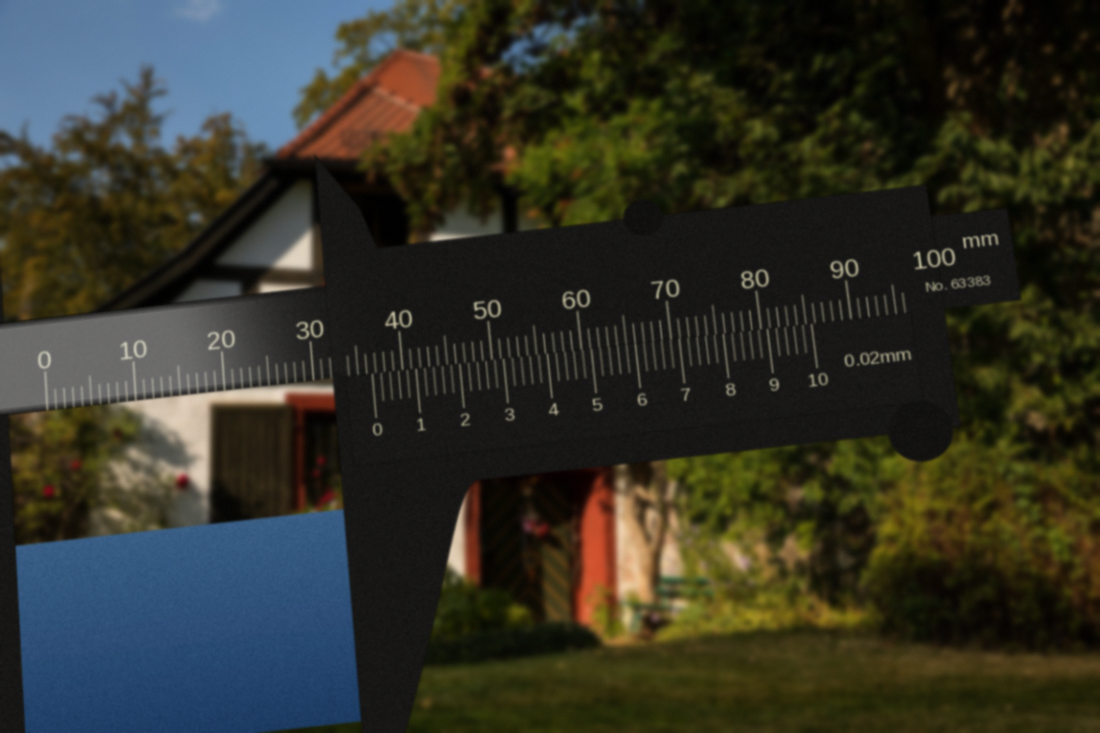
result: 36.6; mm
